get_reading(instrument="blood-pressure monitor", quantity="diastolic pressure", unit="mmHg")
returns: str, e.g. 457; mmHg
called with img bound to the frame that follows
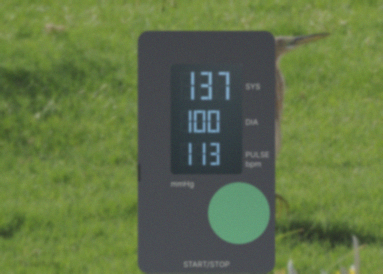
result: 100; mmHg
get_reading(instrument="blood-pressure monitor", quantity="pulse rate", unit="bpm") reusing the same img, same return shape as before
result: 113; bpm
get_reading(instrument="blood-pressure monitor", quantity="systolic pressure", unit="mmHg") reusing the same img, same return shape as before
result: 137; mmHg
